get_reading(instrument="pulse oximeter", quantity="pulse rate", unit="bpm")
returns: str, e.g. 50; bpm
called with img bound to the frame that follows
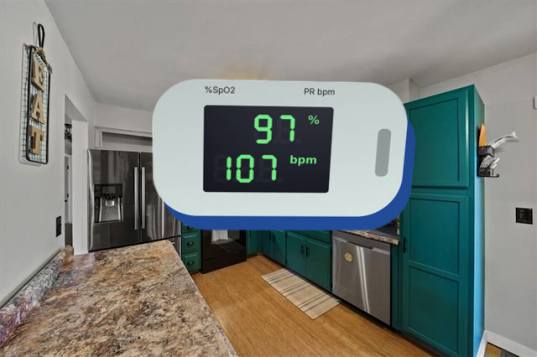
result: 107; bpm
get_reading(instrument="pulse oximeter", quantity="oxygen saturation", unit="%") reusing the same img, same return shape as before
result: 97; %
